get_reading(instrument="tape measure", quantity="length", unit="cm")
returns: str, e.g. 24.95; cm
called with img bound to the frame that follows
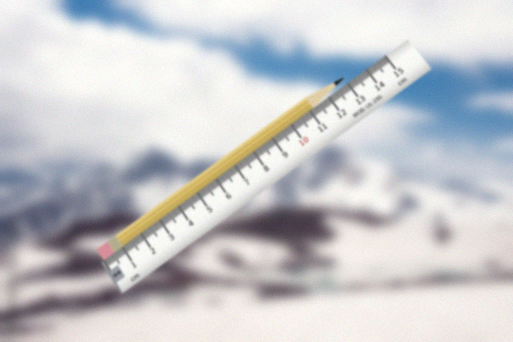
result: 13; cm
